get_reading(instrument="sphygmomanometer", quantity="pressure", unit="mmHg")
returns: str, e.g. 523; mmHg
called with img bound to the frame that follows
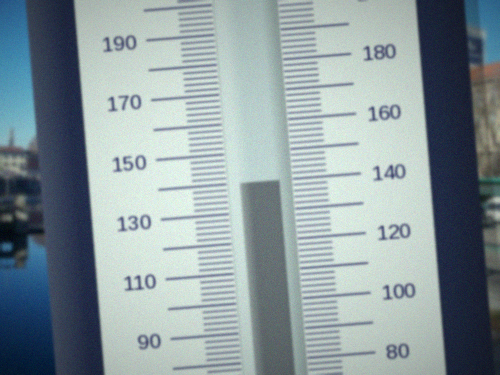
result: 140; mmHg
